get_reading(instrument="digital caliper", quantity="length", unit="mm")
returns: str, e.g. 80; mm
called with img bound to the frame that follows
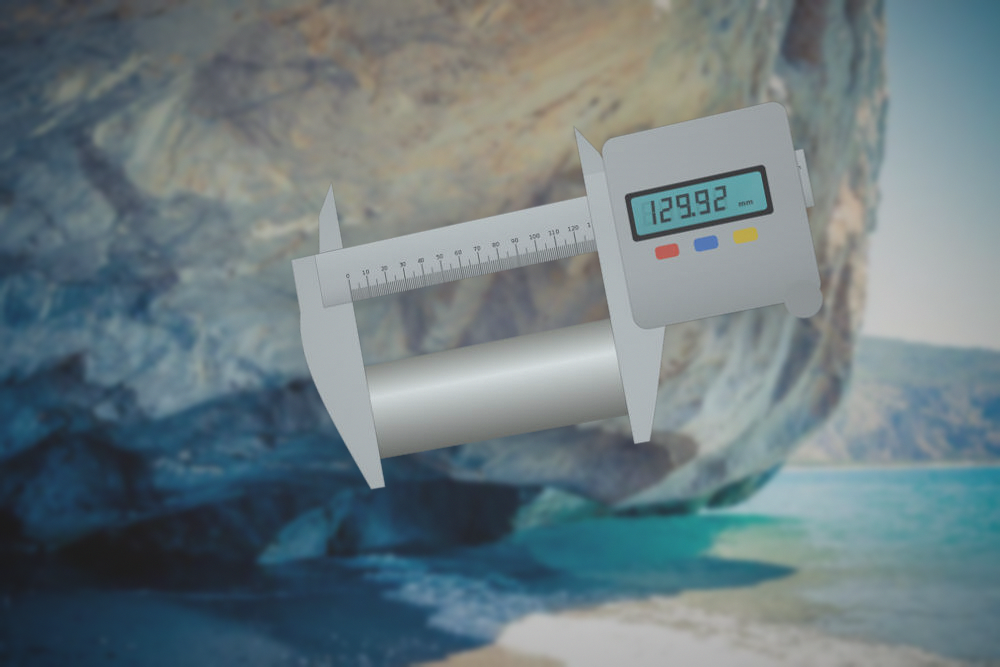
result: 129.92; mm
